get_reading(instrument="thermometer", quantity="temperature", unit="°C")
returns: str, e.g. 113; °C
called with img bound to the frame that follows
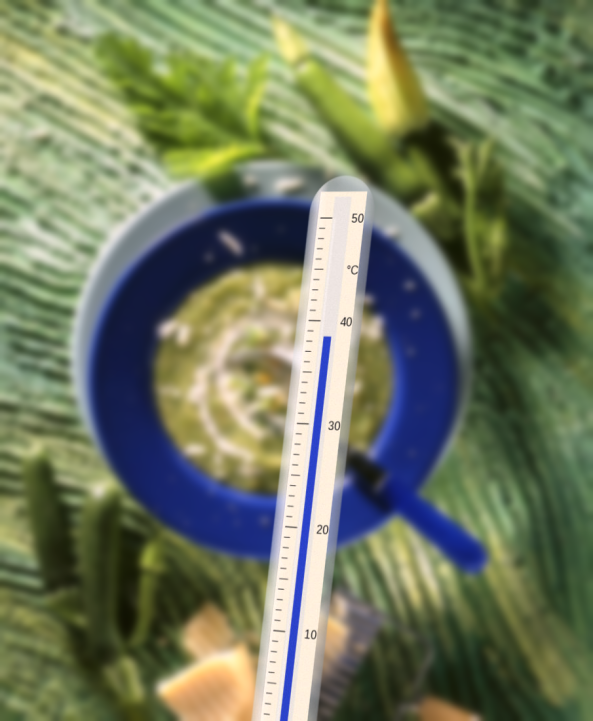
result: 38.5; °C
